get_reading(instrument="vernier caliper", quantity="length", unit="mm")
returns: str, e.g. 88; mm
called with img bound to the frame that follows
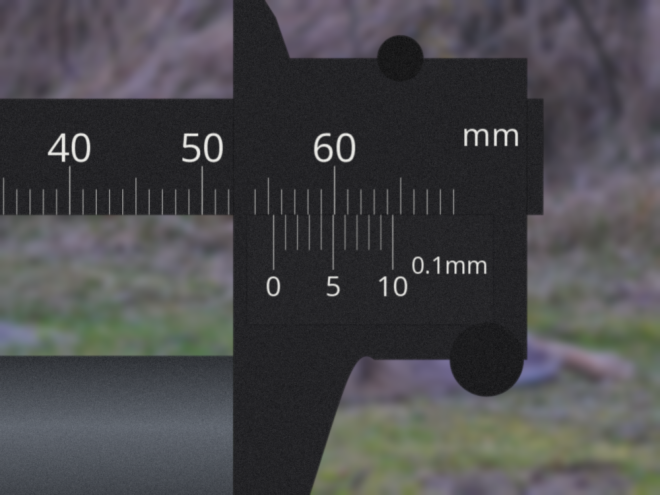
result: 55.4; mm
